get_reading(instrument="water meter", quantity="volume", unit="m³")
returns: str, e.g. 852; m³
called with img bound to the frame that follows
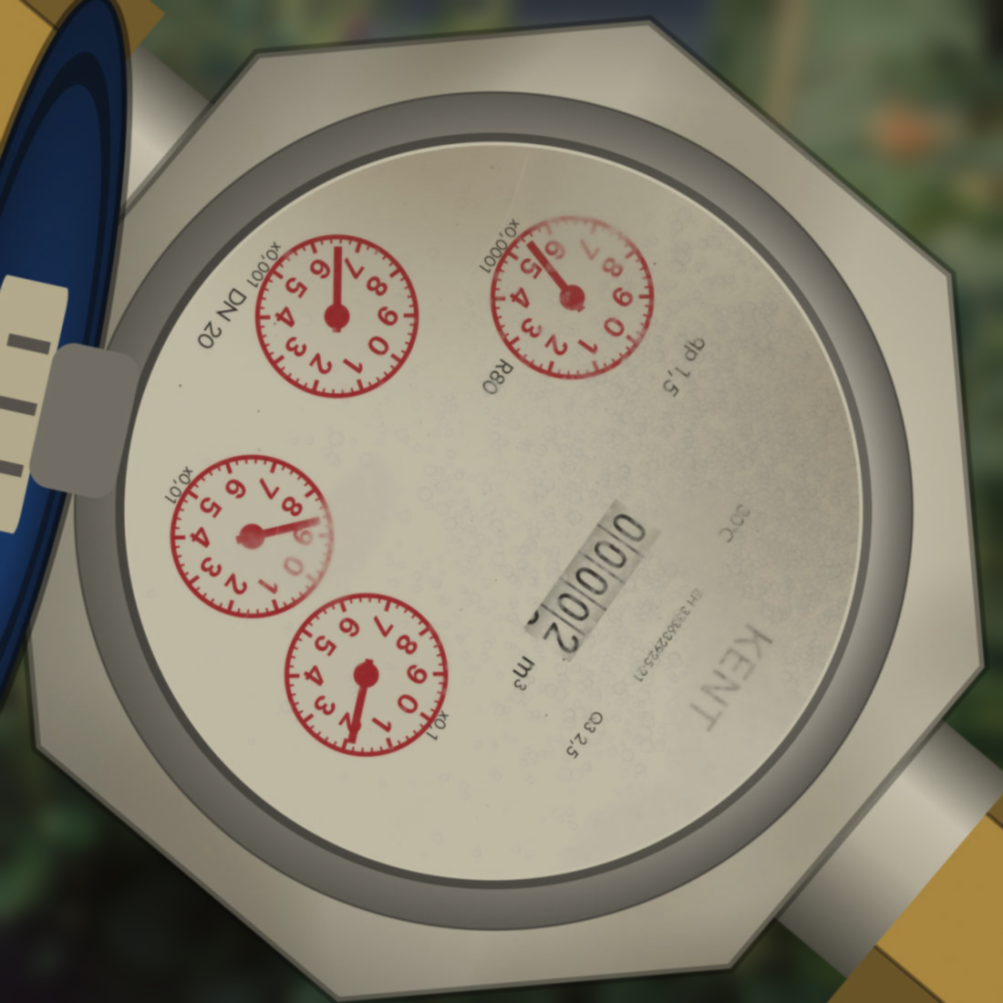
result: 2.1865; m³
